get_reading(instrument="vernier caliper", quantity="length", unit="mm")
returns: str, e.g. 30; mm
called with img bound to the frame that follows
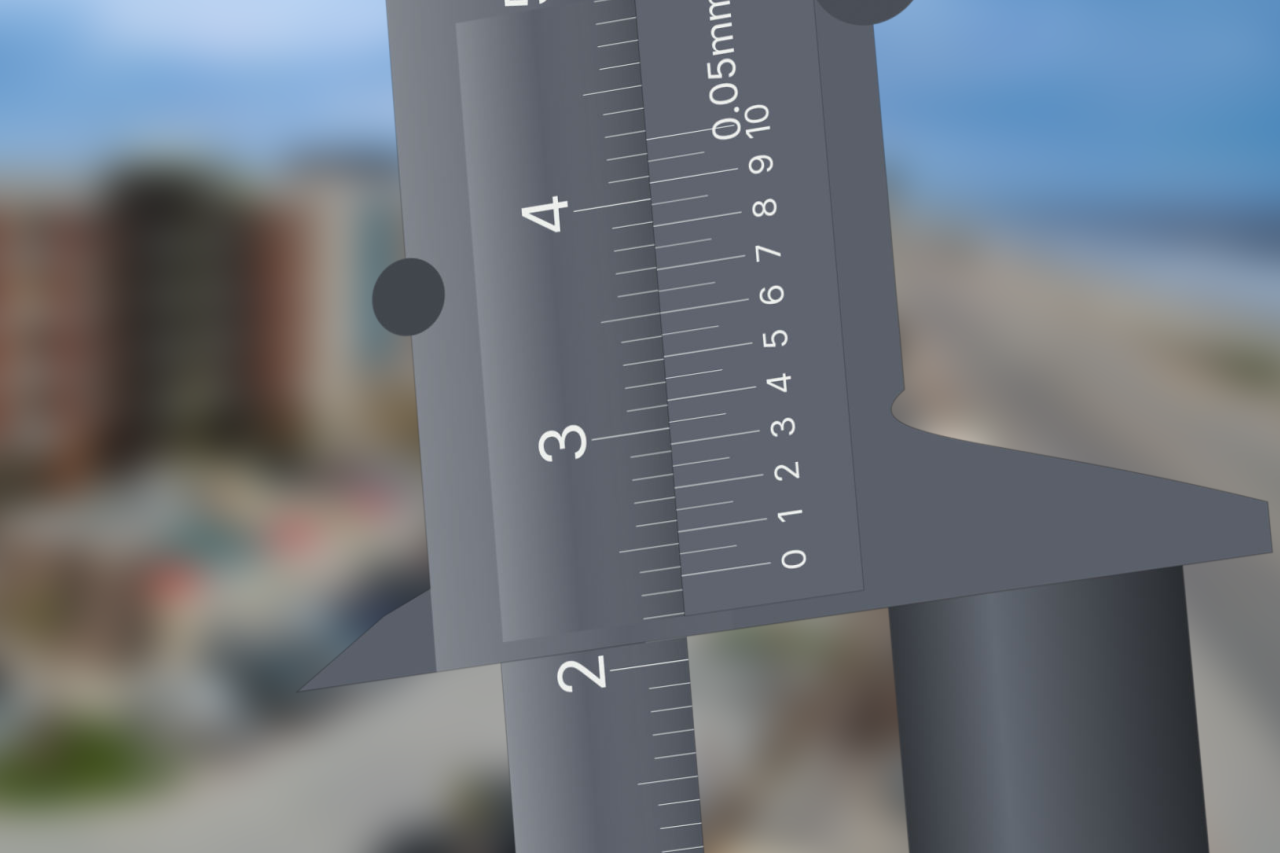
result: 23.6; mm
